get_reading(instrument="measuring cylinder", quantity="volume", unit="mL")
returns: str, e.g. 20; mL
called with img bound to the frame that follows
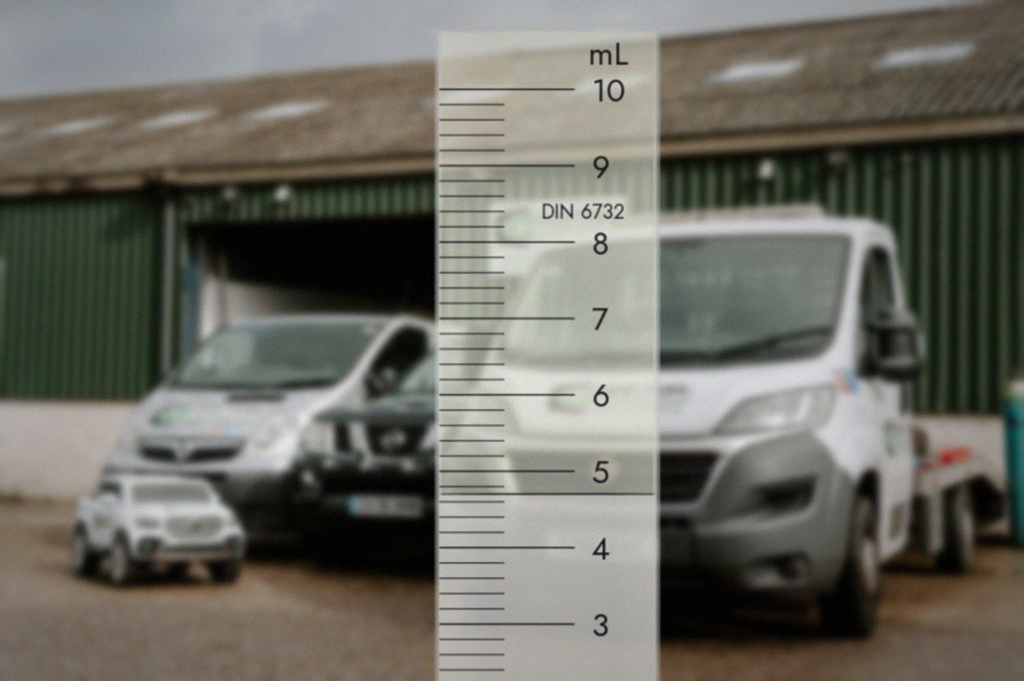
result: 4.7; mL
